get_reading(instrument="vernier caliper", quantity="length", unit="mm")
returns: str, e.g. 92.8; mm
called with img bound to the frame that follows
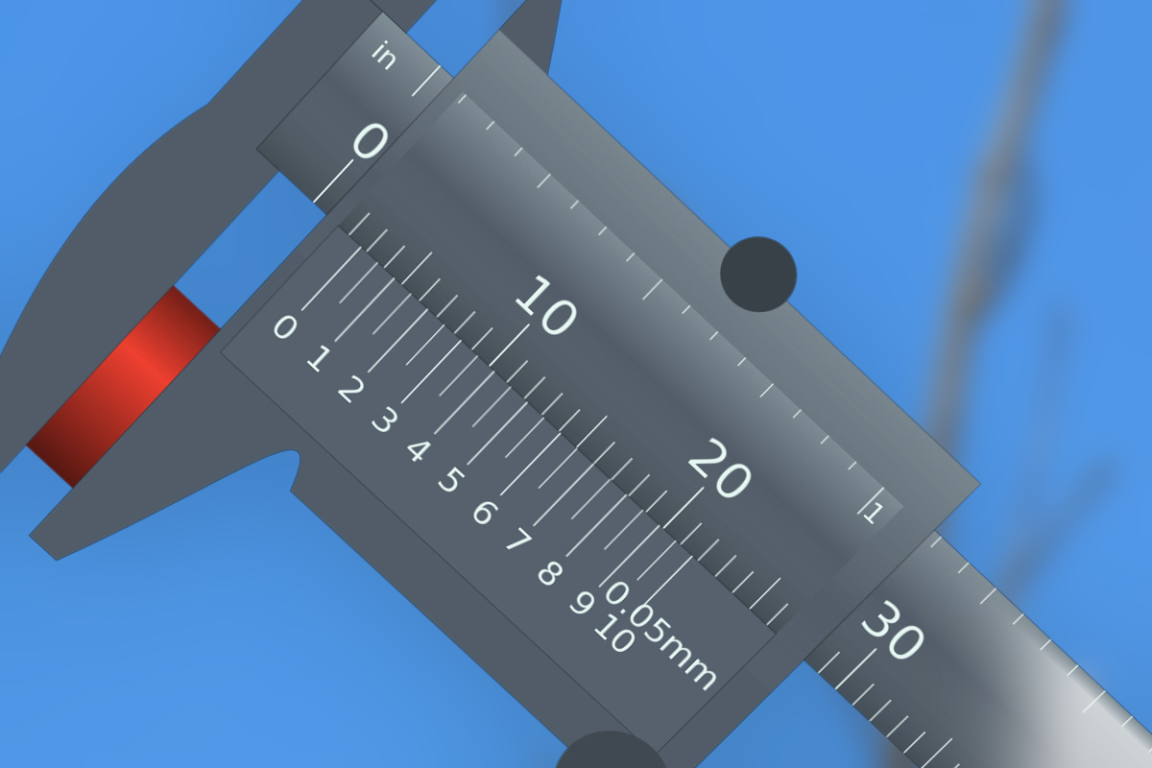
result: 2.70; mm
